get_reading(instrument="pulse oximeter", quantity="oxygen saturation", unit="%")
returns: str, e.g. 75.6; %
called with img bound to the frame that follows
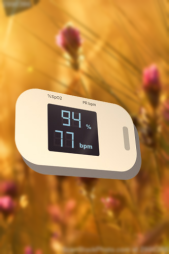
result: 94; %
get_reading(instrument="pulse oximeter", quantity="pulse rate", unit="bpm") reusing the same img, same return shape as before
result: 77; bpm
